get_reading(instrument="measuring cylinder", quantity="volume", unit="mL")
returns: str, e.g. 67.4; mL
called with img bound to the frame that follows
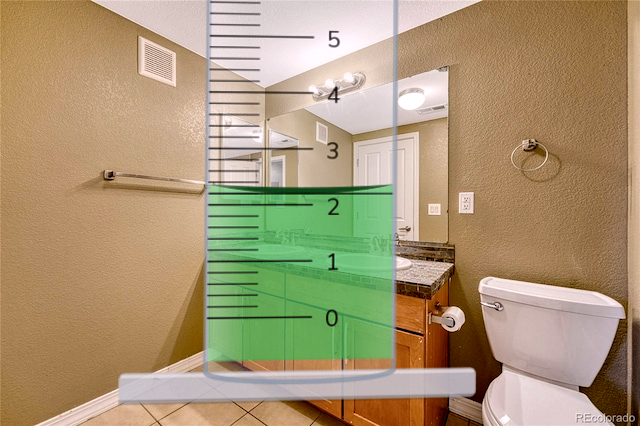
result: 2.2; mL
